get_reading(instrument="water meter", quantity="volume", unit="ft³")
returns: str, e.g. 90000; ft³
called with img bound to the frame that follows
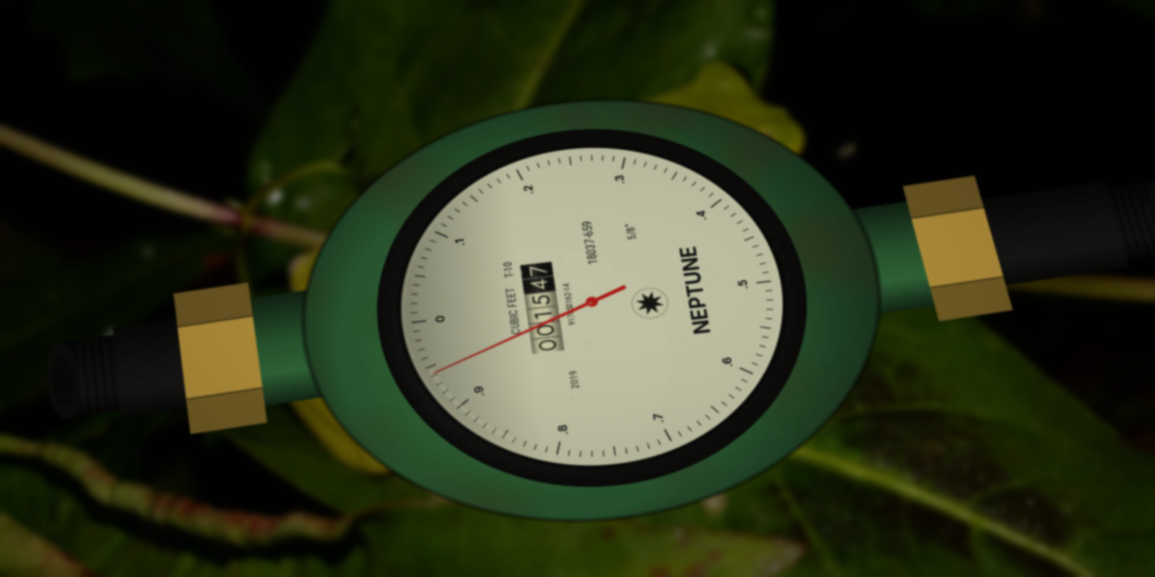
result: 1546.94; ft³
